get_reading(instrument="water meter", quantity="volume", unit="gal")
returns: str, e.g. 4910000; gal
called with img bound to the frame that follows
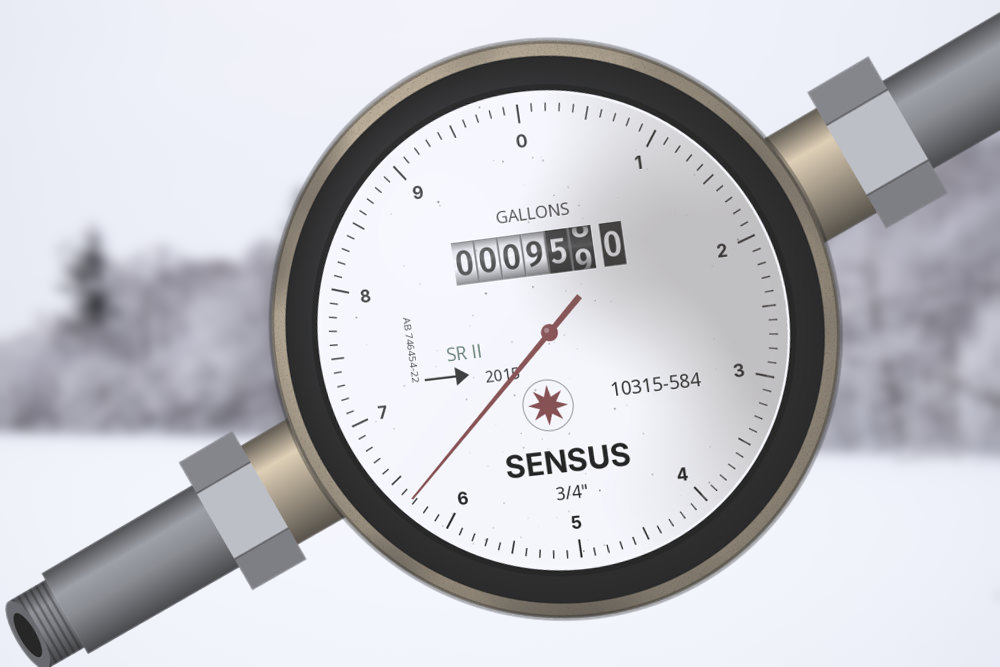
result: 9586.3; gal
